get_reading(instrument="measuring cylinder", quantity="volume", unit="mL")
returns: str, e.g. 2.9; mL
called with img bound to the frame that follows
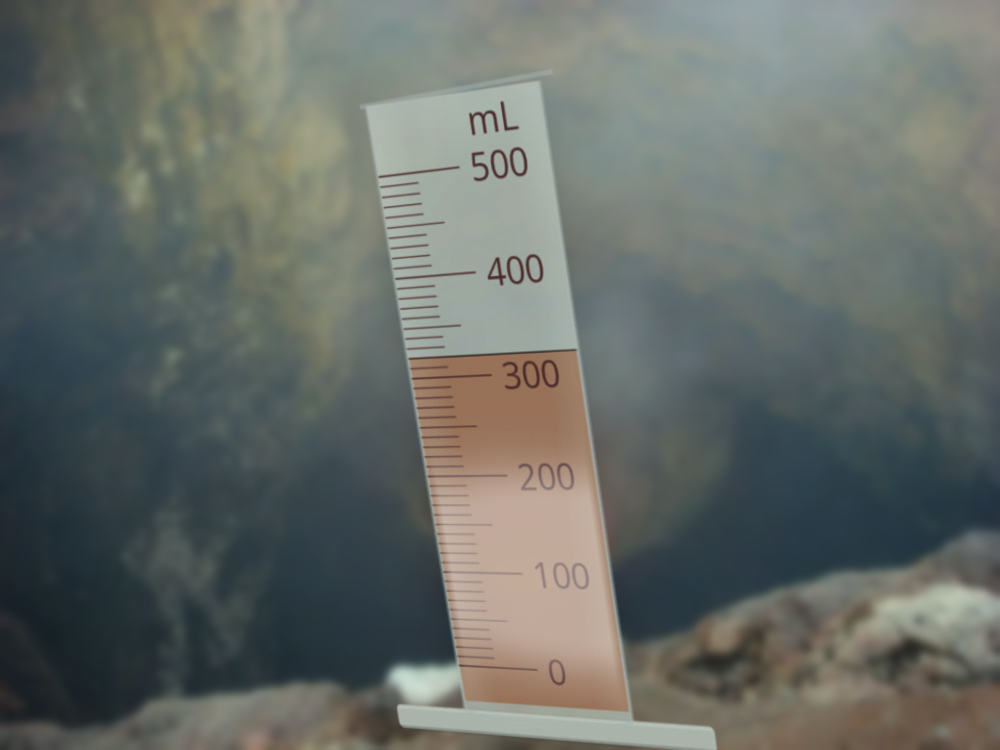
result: 320; mL
